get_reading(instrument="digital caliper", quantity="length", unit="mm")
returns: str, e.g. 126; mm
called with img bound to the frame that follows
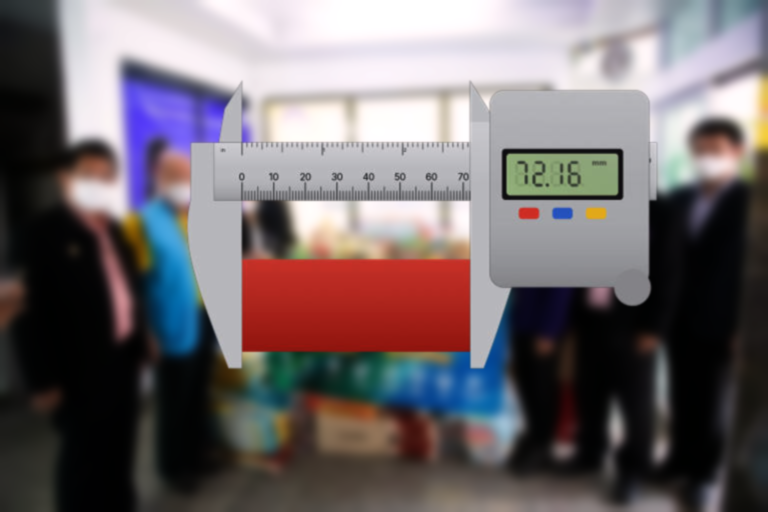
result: 72.16; mm
